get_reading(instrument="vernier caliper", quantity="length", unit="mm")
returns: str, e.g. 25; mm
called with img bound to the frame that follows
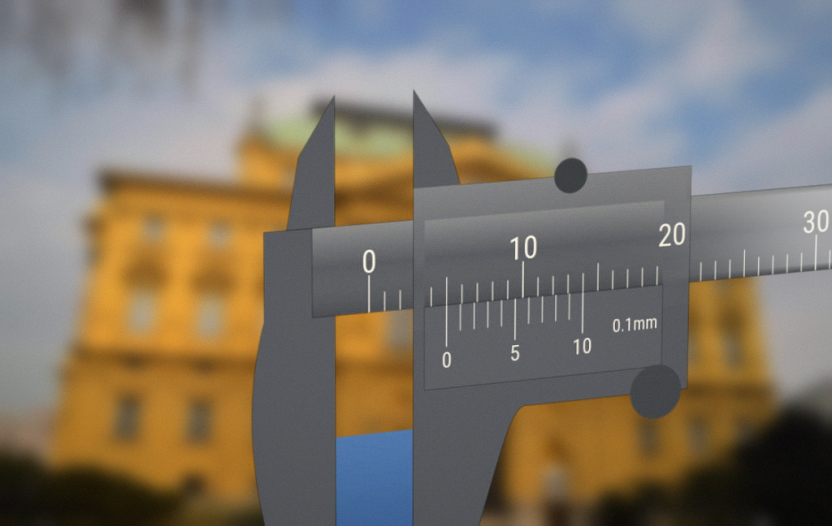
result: 5.0; mm
